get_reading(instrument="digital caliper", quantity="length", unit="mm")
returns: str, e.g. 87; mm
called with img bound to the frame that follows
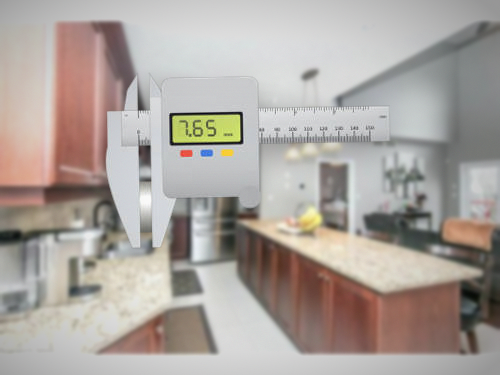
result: 7.65; mm
